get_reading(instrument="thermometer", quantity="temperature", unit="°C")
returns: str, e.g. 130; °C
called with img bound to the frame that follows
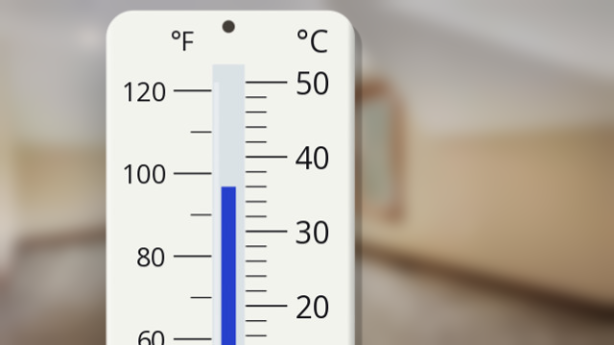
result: 36; °C
